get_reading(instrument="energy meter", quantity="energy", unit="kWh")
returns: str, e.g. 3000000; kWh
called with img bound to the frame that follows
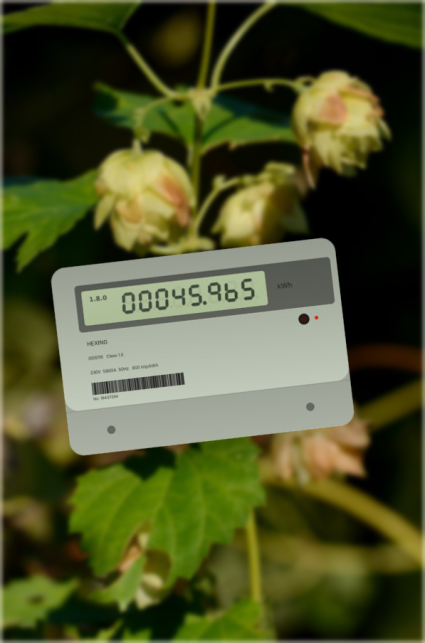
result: 45.965; kWh
